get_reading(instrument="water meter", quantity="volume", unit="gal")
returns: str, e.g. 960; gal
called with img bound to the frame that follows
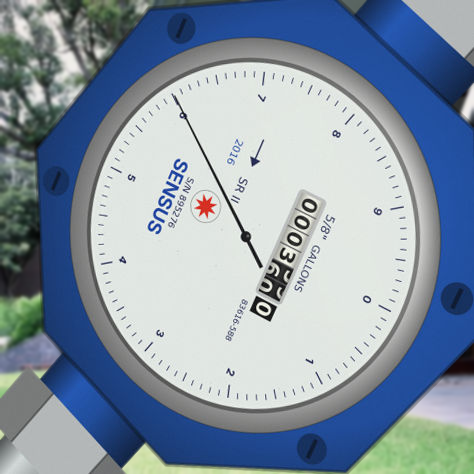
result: 3596.0; gal
